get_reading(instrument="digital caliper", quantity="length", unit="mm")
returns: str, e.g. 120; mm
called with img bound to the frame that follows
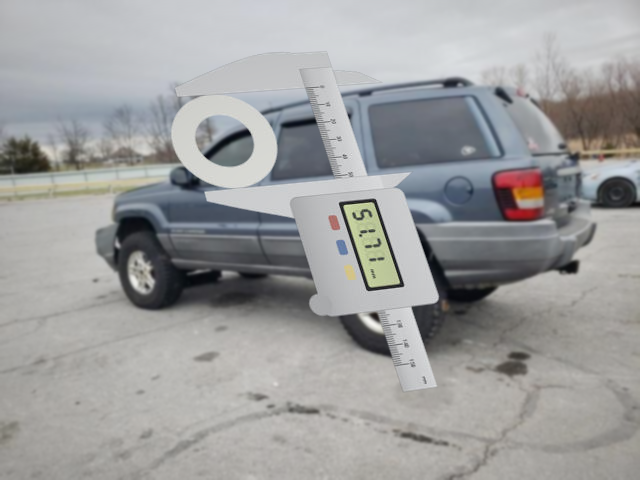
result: 51.71; mm
